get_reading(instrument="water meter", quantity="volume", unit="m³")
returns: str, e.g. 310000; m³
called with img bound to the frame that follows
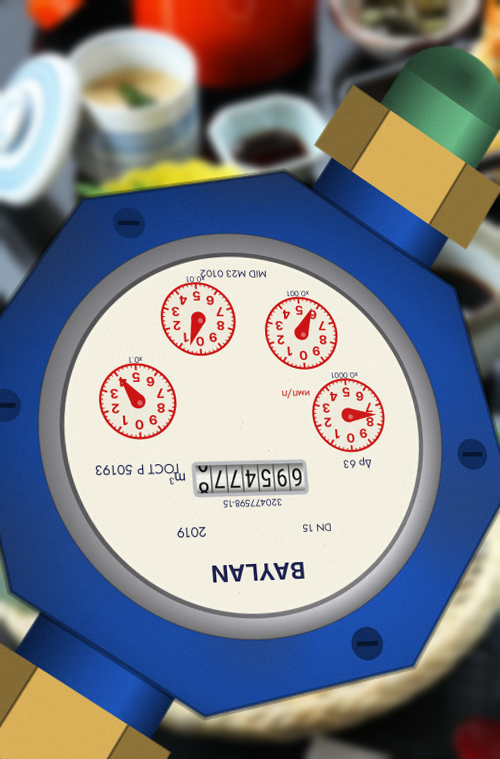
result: 6954778.4057; m³
